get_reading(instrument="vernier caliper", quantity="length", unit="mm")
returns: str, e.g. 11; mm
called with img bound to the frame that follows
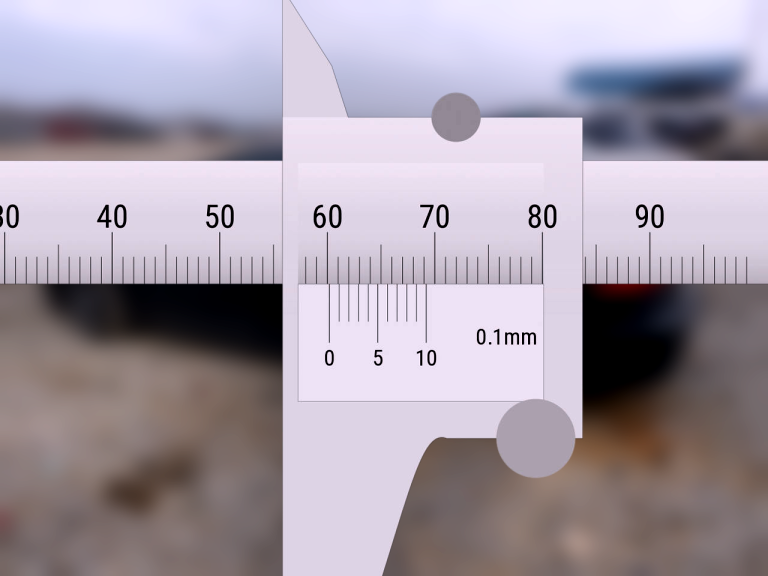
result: 60.2; mm
